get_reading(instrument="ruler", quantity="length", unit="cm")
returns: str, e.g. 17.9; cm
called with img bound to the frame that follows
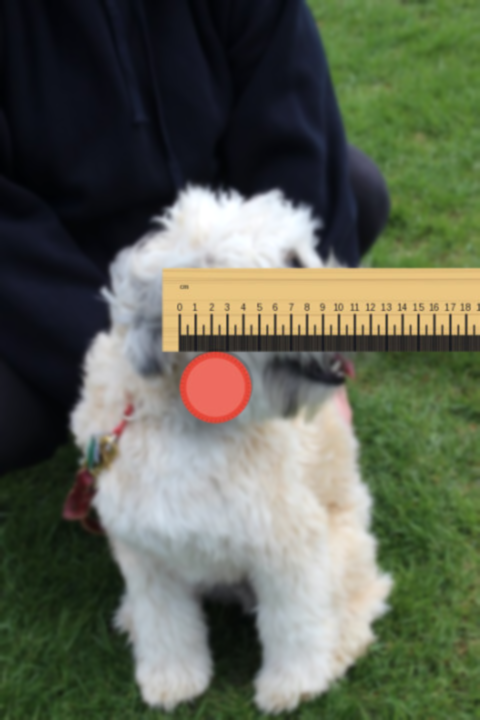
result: 4.5; cm
